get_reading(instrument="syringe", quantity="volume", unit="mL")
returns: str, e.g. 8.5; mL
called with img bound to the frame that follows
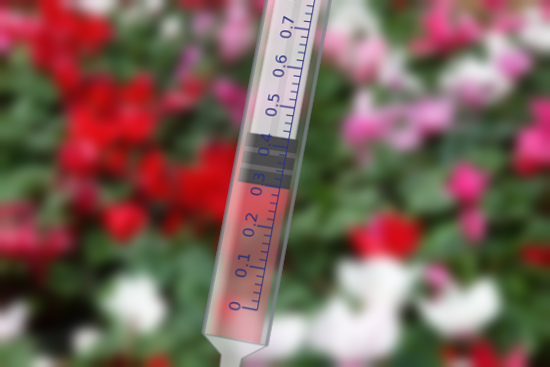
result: 0.3; mL
